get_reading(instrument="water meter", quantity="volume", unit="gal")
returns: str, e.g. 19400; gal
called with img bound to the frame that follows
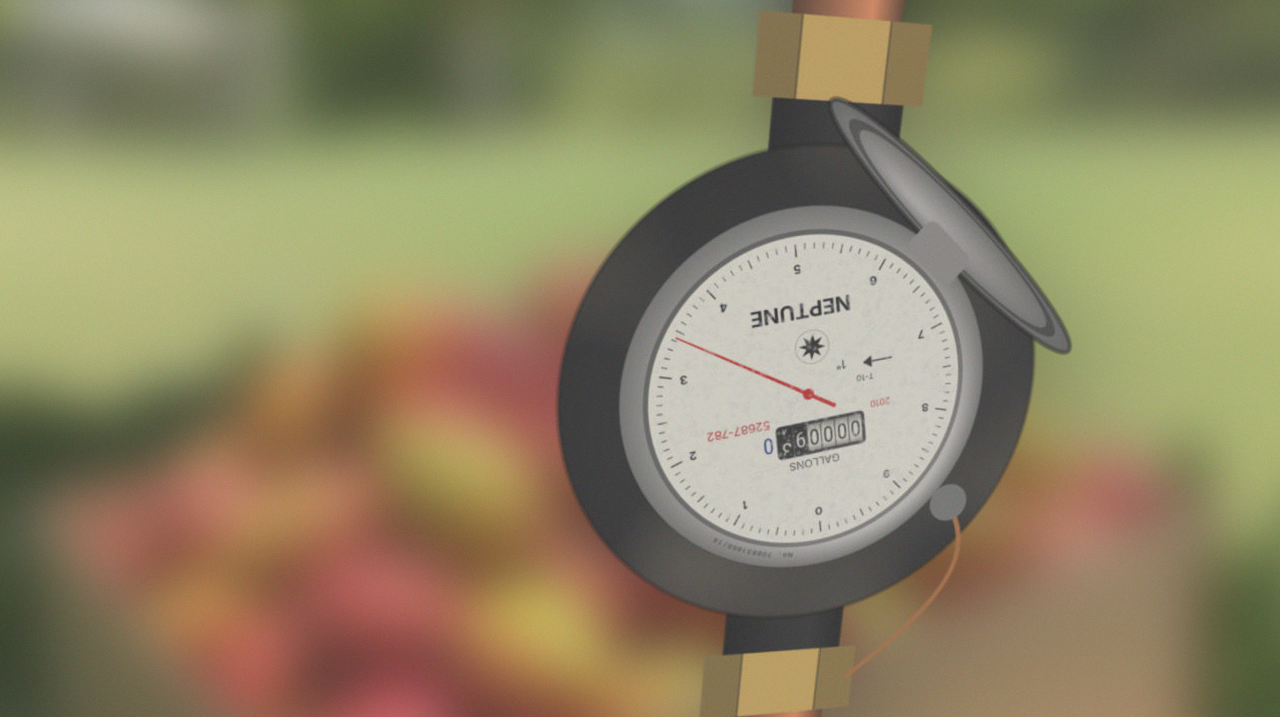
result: 933.4; gal
